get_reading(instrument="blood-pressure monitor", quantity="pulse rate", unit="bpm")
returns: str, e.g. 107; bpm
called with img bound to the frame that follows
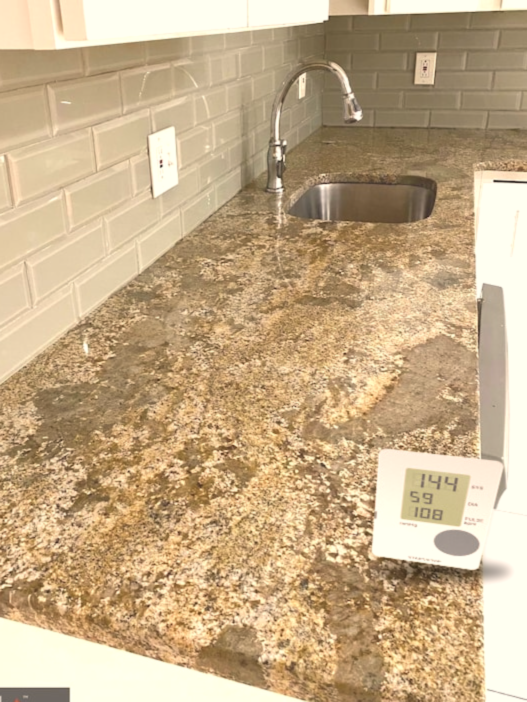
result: 108; bpm
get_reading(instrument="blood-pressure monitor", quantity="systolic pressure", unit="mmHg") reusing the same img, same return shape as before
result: 144; mmHg
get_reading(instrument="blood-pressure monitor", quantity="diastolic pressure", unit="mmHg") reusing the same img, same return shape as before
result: 59; mmHg
